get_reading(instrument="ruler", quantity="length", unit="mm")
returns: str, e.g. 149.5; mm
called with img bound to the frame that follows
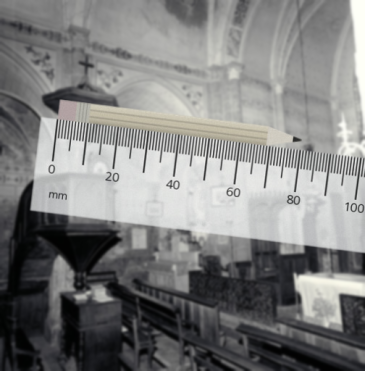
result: 80; mm
